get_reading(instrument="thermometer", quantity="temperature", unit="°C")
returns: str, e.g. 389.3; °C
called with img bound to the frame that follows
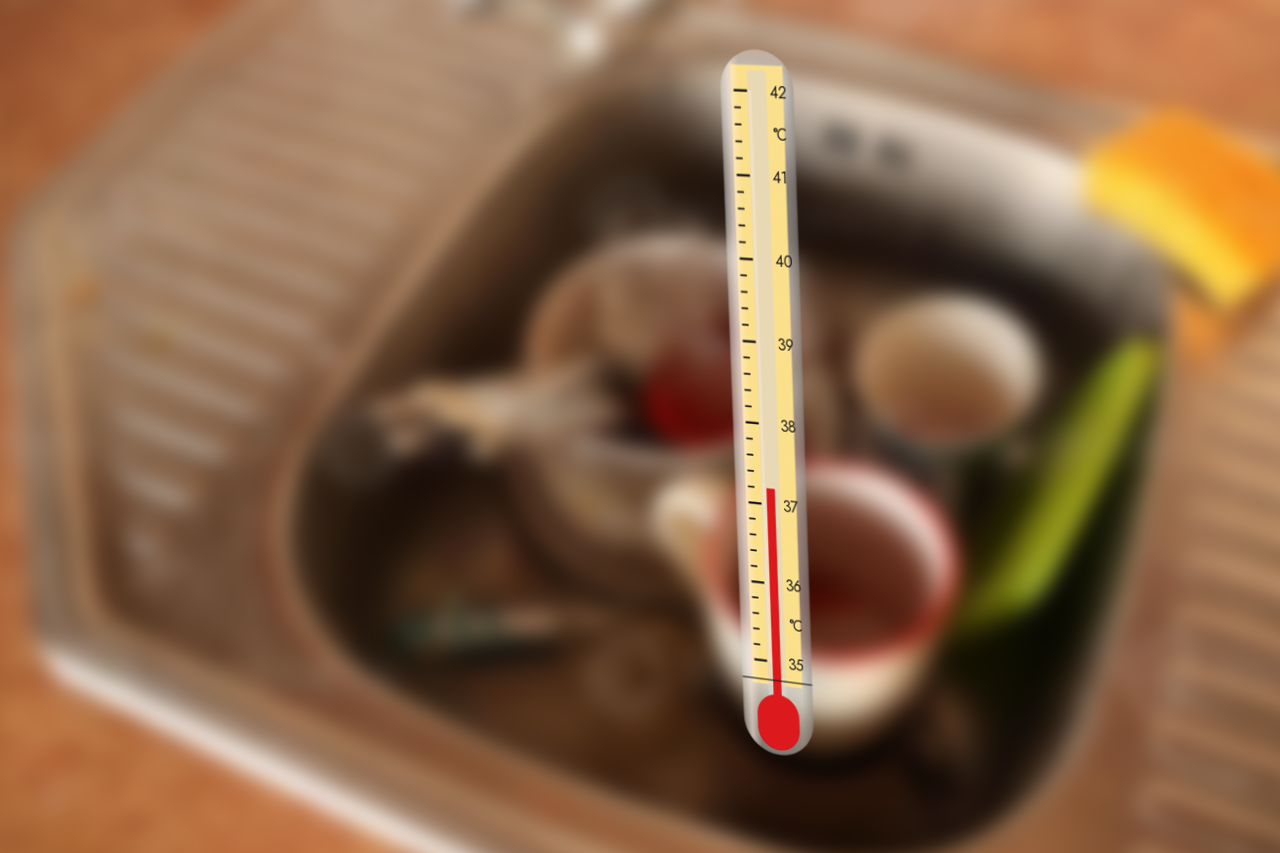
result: 37.2; °C
